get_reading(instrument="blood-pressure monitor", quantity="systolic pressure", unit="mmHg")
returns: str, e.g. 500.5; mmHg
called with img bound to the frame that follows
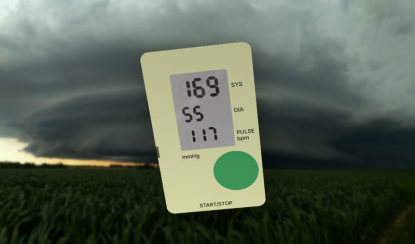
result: 169; mmHg
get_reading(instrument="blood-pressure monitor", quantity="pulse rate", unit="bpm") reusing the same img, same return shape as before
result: 117; bpm
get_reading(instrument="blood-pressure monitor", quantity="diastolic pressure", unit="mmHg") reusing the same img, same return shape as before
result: 55; mmHg
